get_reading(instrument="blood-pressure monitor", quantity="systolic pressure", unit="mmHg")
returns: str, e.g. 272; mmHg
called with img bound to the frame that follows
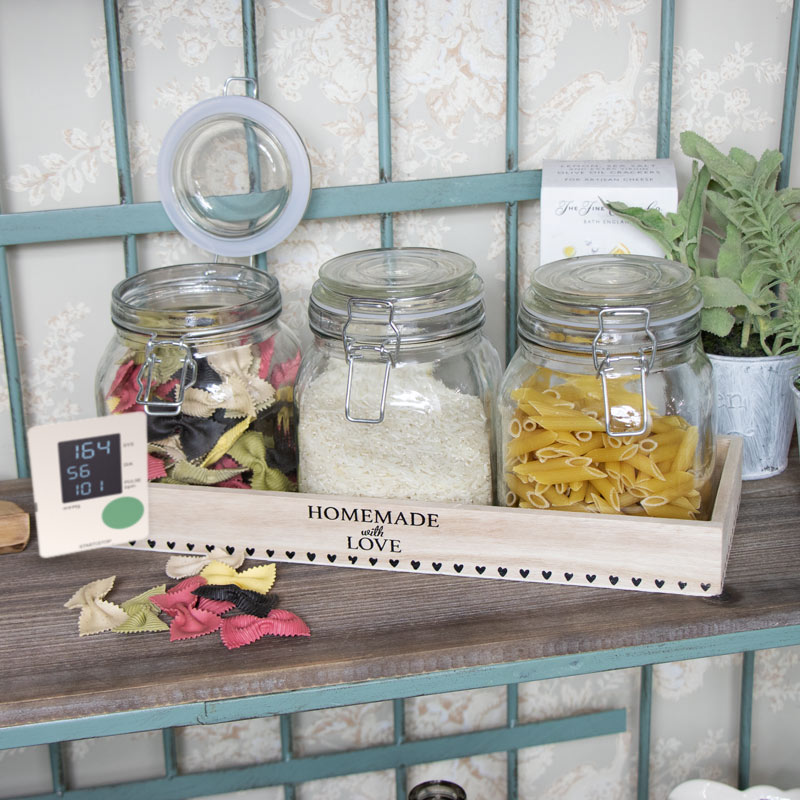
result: 164; mmHg
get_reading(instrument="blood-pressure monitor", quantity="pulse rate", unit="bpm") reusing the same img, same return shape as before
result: 101; bpm
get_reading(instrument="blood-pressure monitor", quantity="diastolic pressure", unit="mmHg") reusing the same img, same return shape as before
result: 56; mmHg
